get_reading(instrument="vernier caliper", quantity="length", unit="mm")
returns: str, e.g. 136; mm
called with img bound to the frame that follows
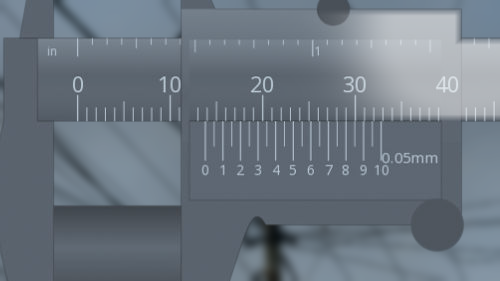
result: 13.8; mm
